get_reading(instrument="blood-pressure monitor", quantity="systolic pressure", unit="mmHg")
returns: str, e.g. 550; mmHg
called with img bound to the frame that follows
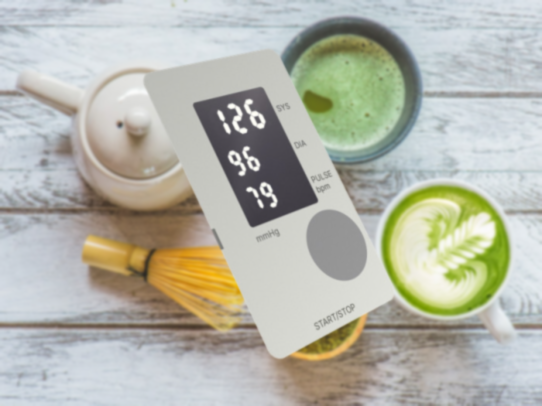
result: 126; mmHg
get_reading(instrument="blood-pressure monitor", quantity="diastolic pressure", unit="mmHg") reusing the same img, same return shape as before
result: 96; mmHg
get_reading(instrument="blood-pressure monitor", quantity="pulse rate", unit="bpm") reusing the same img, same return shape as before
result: 79; bpm
